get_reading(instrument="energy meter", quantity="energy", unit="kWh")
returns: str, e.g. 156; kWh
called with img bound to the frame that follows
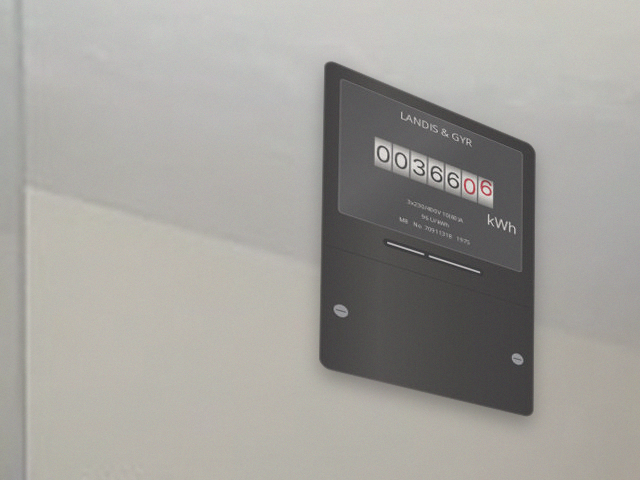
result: 366.06; kWh
